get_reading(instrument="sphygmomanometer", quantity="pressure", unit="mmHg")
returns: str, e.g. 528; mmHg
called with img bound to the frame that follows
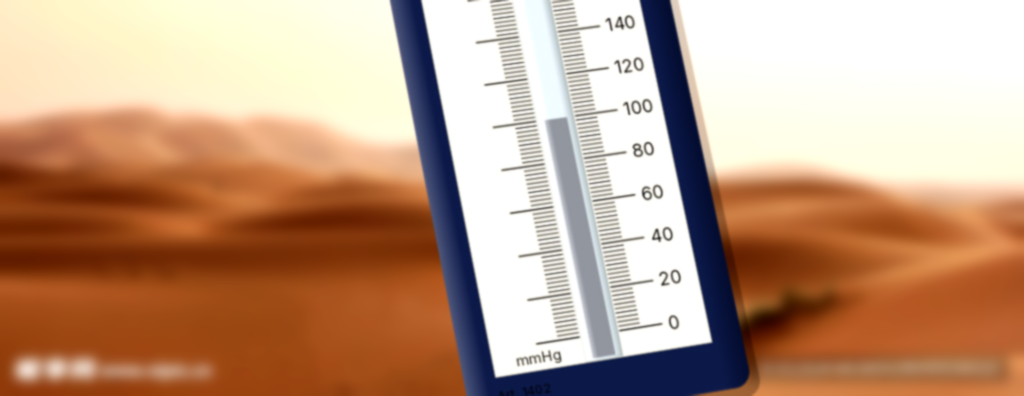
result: 100; mmHg
